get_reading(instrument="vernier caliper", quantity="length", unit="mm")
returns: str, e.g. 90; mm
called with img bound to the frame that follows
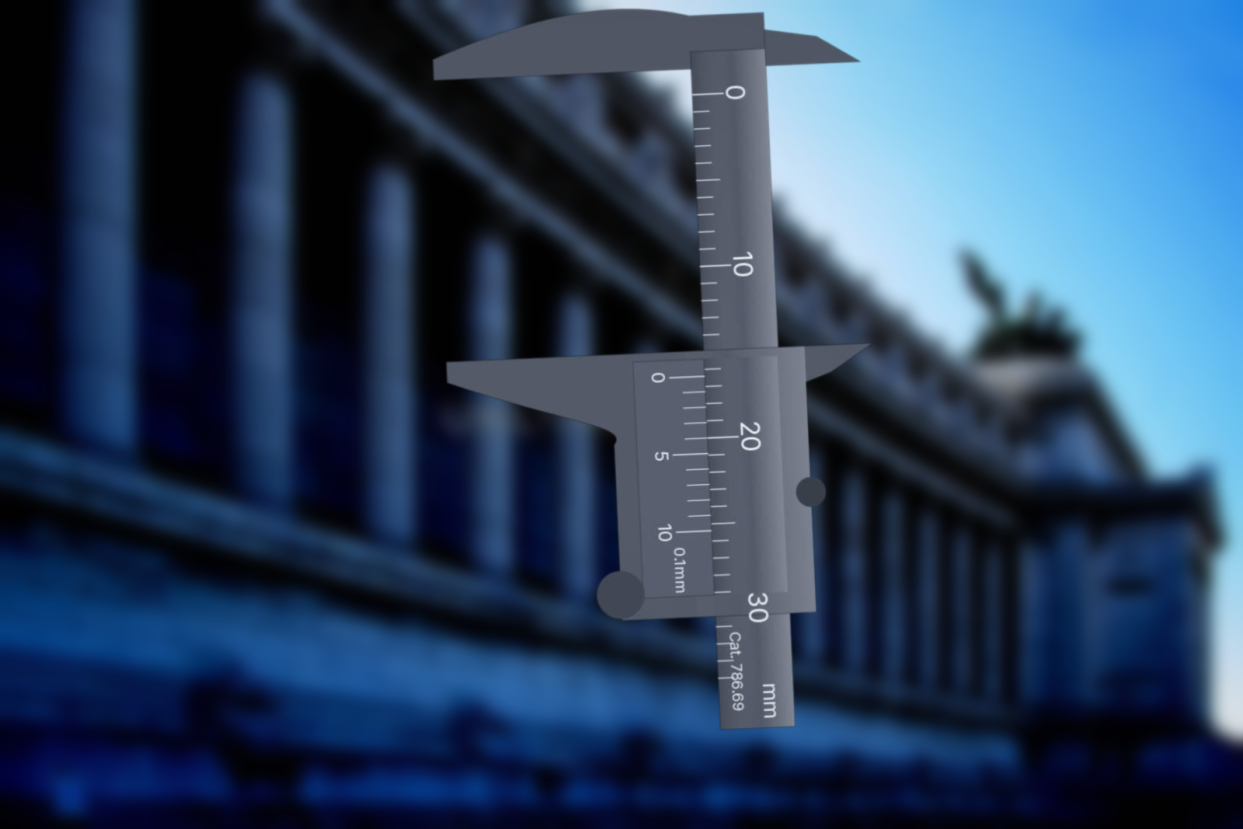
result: 16.4; mm
